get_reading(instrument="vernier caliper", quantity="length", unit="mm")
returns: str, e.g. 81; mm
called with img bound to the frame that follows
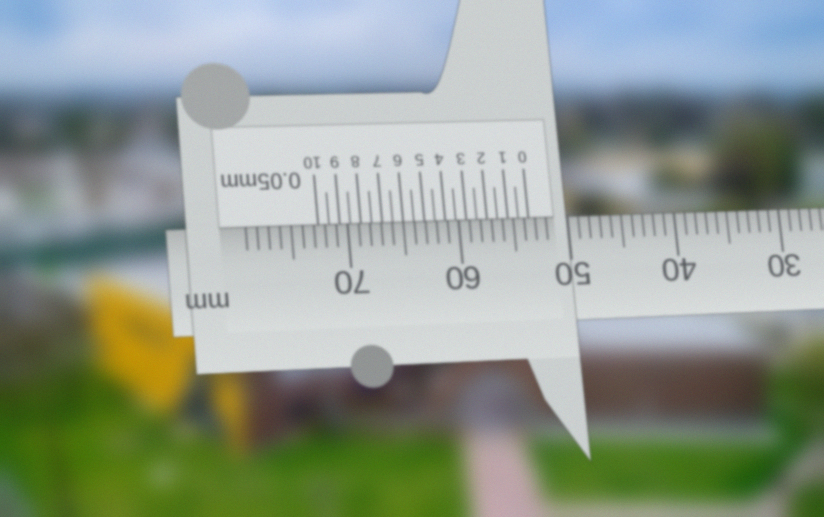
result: 53.6; mm
